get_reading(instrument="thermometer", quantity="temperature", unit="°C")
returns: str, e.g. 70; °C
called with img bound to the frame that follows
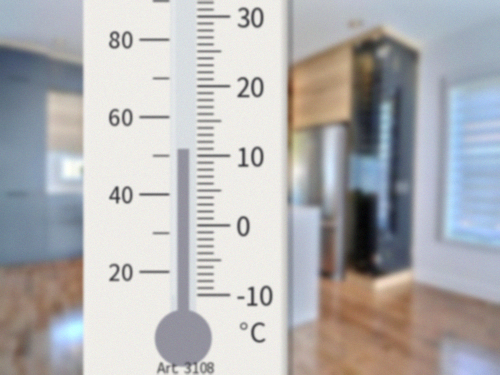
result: 11; °C
